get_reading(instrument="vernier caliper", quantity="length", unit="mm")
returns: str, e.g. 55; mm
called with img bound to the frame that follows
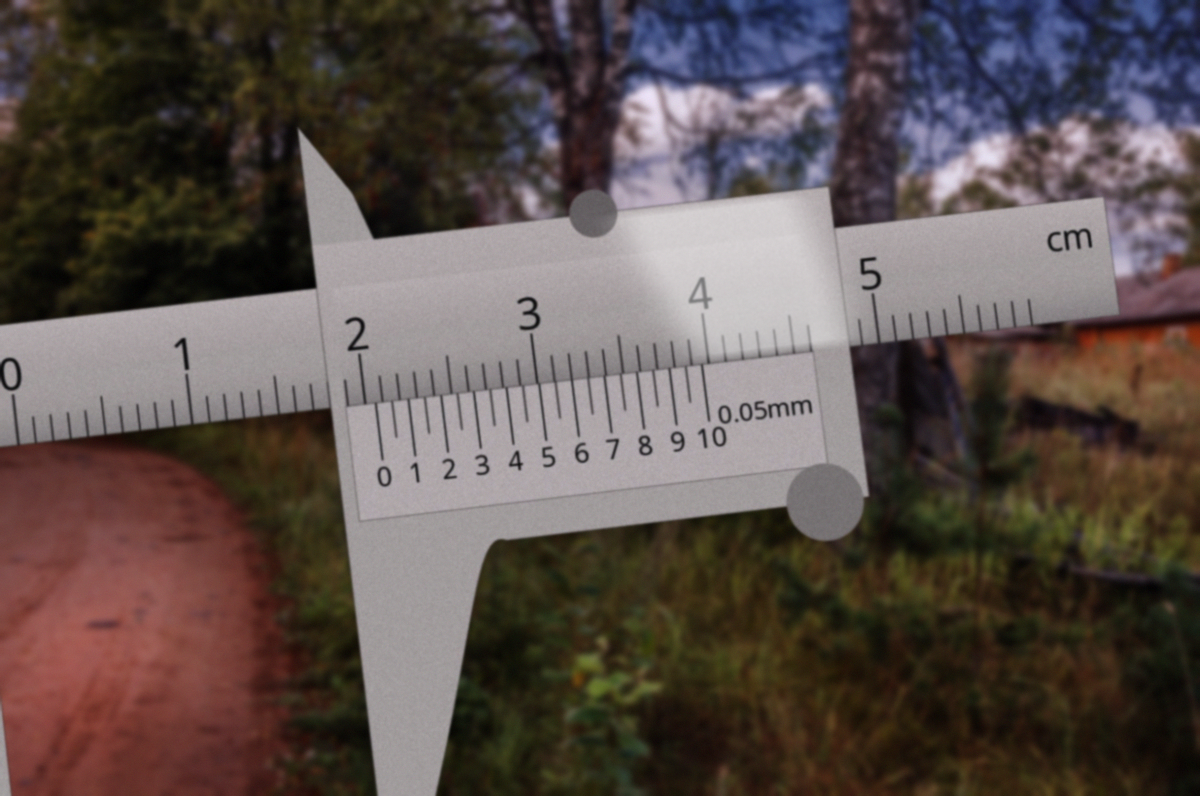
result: 20.6; mm
